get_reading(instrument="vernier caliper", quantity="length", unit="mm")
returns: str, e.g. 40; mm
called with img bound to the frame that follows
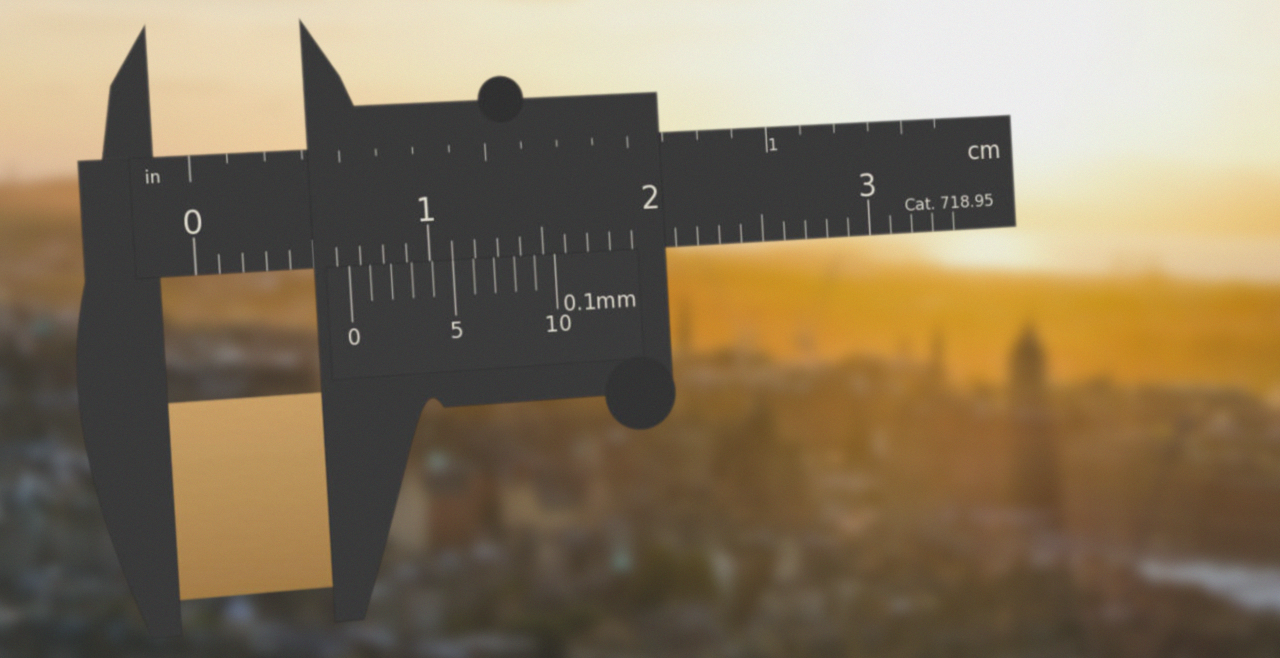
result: 6.5; mm
